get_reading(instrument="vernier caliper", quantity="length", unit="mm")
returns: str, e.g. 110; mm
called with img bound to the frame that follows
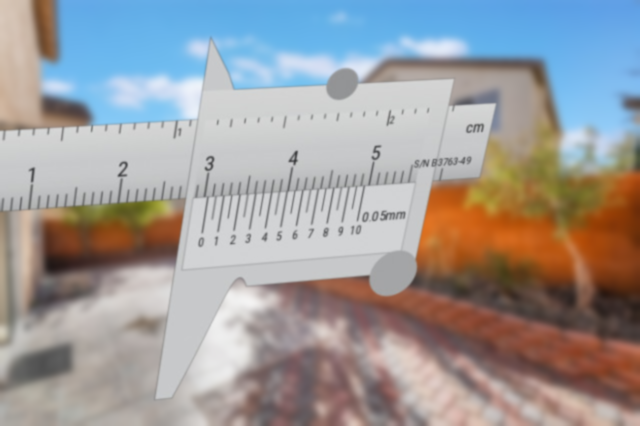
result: 30.4; mm
